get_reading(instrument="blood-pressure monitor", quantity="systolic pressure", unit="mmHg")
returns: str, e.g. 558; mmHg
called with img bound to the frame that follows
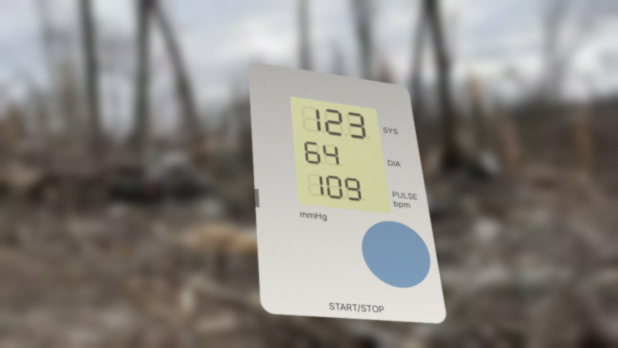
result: 123; mmHg
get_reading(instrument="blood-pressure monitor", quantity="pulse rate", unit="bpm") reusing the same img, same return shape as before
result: 109; bpm
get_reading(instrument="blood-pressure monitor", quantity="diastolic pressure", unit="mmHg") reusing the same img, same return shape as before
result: 64; mmHg
